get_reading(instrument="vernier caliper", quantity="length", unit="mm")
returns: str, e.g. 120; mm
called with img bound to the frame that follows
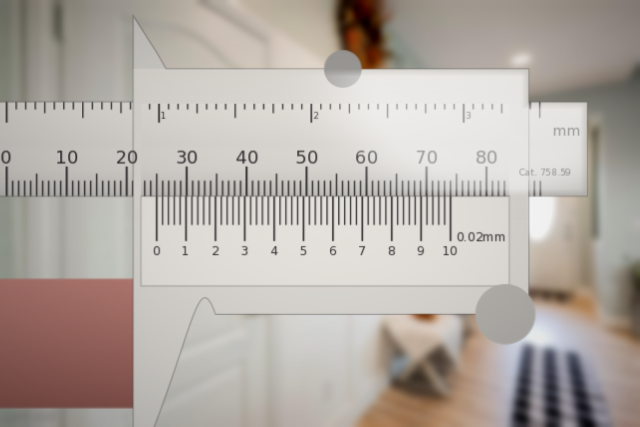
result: 25.0; mm
